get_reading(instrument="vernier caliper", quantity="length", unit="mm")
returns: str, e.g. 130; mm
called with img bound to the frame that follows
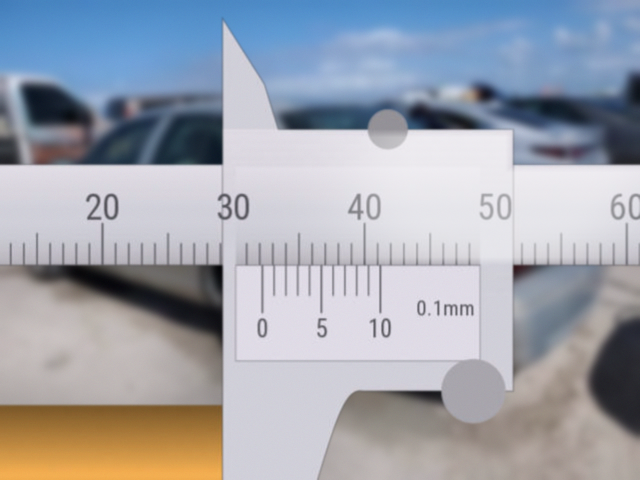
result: 32.2; mm
